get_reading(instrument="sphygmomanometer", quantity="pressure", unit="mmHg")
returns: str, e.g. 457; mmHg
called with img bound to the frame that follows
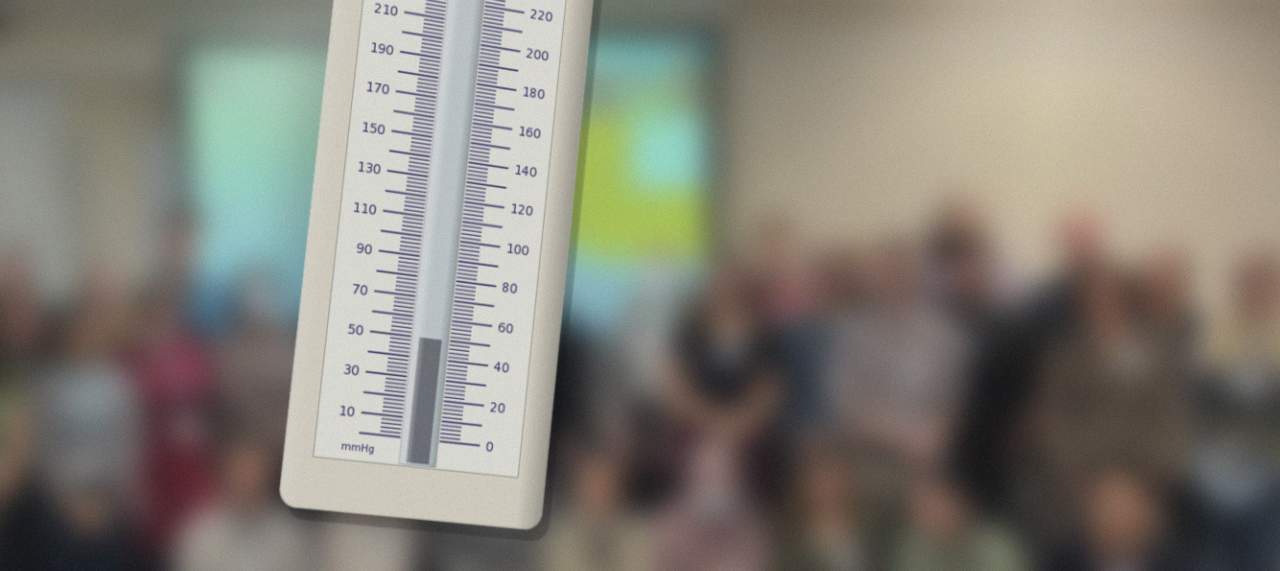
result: 50; mmHg
